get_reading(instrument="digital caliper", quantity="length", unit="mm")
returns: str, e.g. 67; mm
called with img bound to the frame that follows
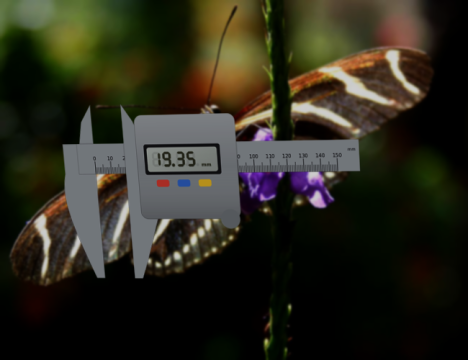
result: 19.35; mm
